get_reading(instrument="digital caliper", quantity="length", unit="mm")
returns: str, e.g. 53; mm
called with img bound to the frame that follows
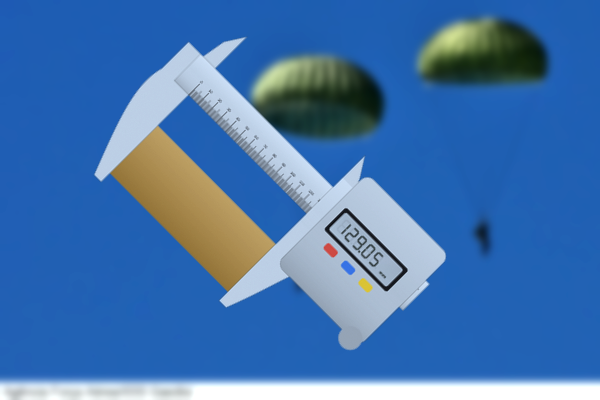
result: 129.05; mm
